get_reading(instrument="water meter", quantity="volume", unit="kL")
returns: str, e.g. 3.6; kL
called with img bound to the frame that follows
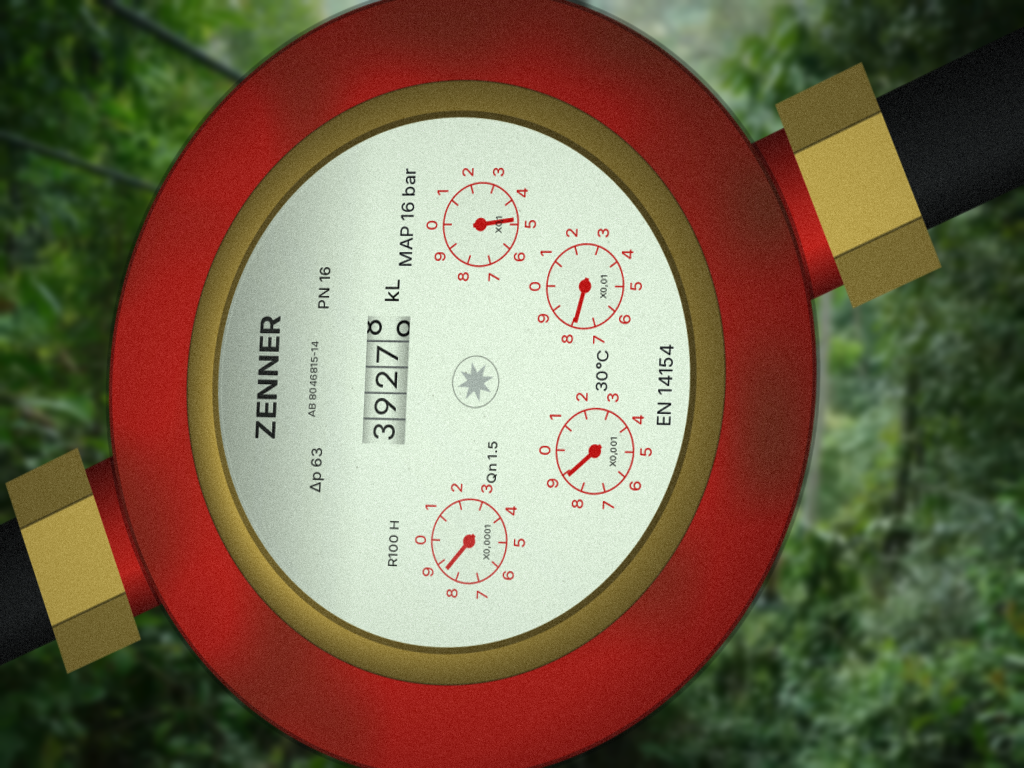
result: 39278.4788; kL
